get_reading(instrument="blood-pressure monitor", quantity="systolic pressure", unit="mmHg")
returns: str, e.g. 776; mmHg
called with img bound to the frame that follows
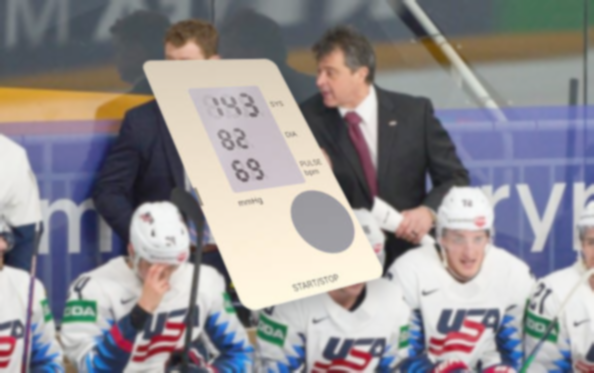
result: 143; mmHg
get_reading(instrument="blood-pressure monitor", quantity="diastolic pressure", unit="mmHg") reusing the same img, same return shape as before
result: 82; mmHg
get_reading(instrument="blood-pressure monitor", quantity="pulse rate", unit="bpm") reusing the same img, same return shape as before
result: 69; bpm
